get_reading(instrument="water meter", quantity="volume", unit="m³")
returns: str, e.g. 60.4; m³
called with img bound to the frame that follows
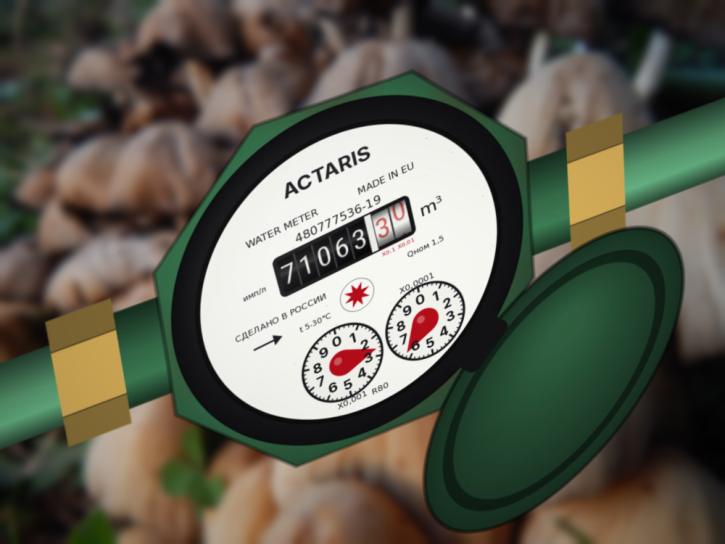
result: 71063.3026; m³
